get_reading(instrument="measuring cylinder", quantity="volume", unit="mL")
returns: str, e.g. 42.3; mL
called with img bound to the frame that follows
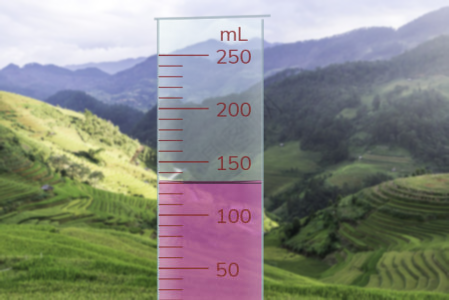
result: 130; mL
